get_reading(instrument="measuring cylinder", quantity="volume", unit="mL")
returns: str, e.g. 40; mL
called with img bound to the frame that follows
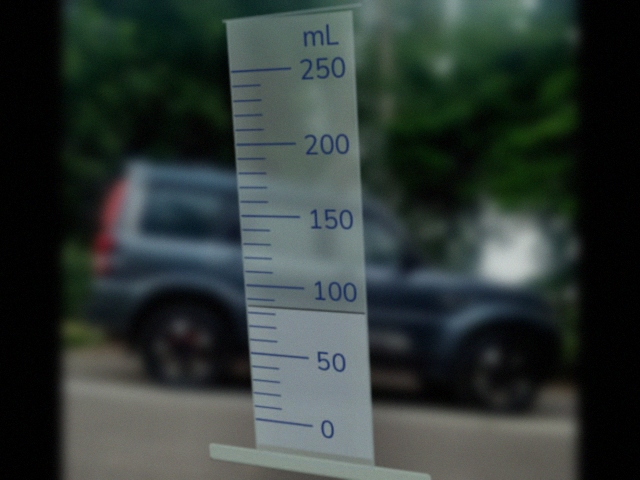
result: 85; mL
